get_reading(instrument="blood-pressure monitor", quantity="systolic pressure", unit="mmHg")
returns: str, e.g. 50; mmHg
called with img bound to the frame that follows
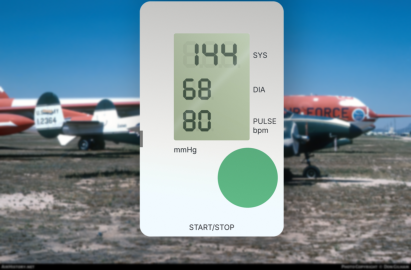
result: 144; mmHg
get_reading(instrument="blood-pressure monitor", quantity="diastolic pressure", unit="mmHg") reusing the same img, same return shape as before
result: 68; mmHg
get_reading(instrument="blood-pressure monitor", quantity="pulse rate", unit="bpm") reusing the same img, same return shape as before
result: 80; bpm
